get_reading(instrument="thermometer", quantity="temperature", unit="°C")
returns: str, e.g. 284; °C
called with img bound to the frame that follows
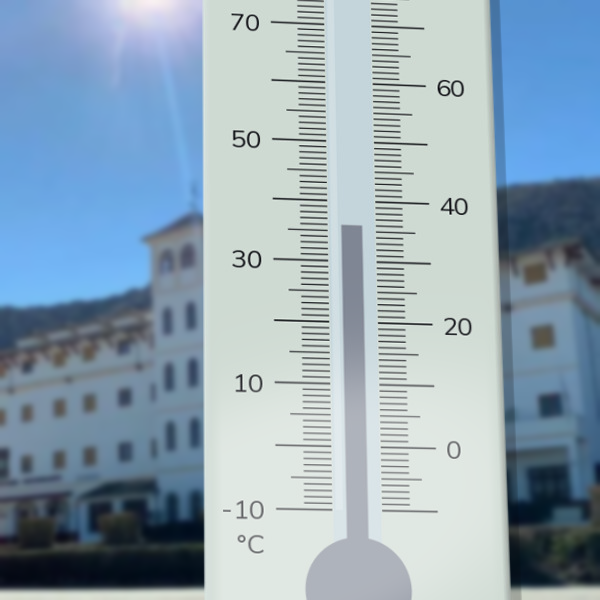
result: 36; °C
